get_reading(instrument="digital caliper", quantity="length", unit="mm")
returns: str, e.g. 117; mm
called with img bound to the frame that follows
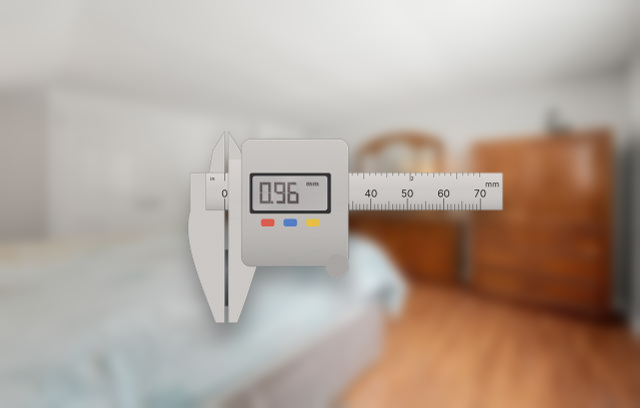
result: 0.96; mm
